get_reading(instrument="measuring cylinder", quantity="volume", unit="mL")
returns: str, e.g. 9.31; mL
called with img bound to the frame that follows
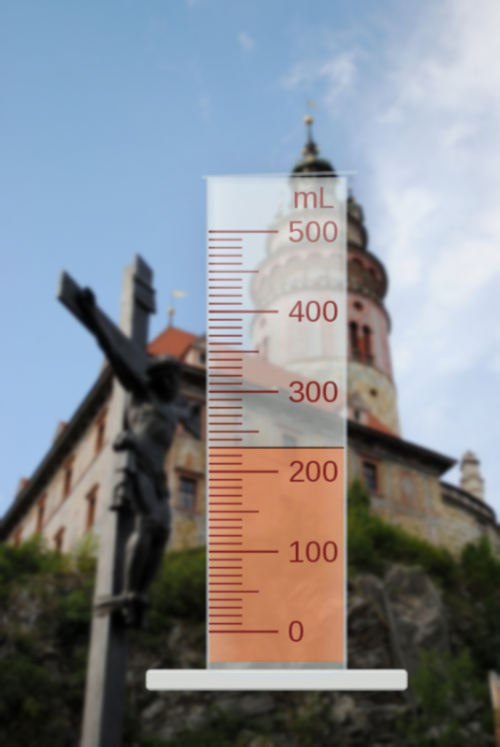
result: 230; mL
